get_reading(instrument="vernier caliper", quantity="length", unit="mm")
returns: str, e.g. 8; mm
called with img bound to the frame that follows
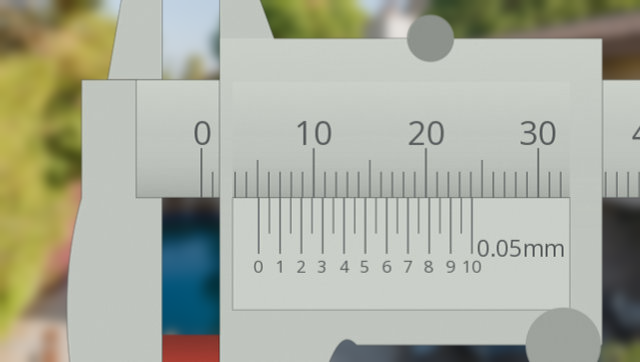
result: 5.1; mm
